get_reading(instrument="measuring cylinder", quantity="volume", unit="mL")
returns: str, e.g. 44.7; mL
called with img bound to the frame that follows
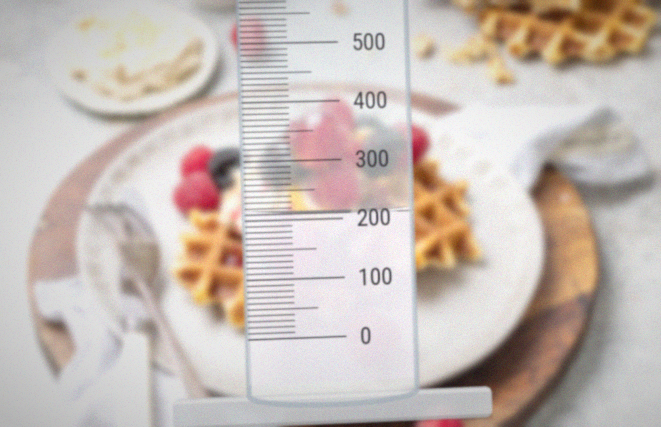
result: 210; mL
